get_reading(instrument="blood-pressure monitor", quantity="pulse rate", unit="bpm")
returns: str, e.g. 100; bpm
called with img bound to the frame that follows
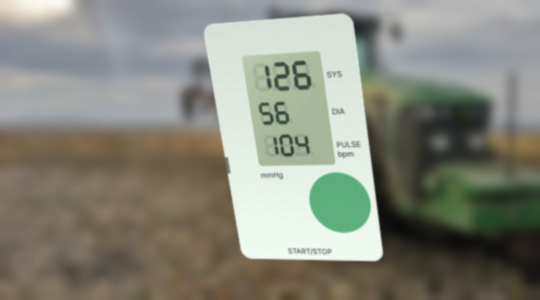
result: 104; bpm
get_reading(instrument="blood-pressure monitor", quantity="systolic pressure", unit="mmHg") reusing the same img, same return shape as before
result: 126; mmHg
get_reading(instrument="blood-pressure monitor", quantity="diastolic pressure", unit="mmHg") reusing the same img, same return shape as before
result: 56; mmHg
